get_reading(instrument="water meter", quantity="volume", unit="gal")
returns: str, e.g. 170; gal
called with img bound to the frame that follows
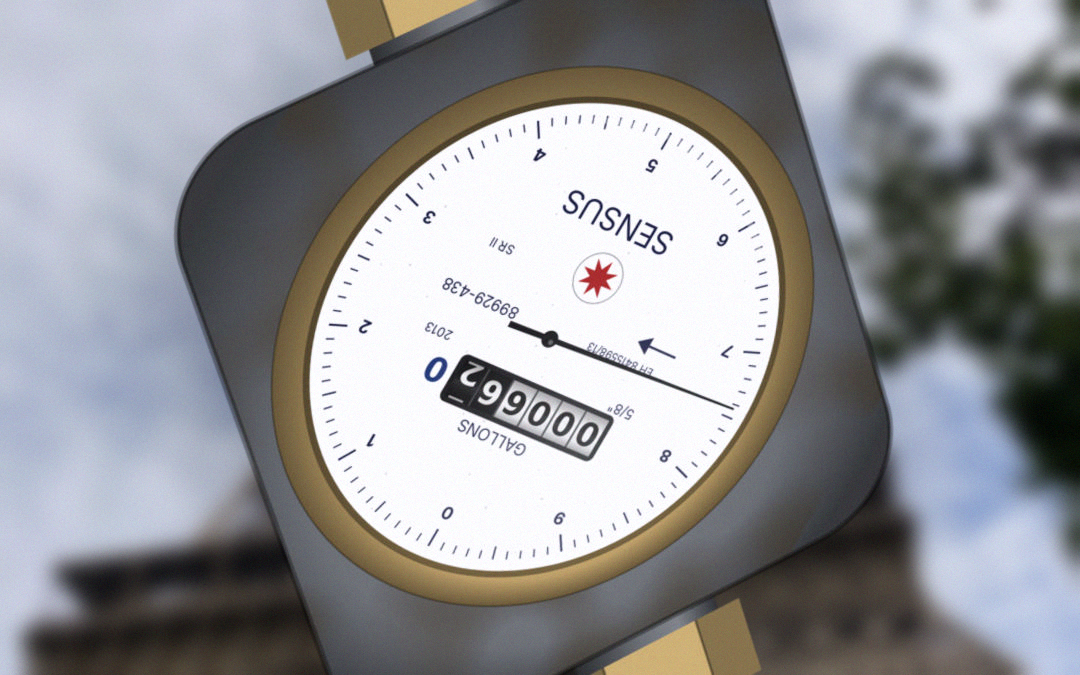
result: 6617.4; gal
